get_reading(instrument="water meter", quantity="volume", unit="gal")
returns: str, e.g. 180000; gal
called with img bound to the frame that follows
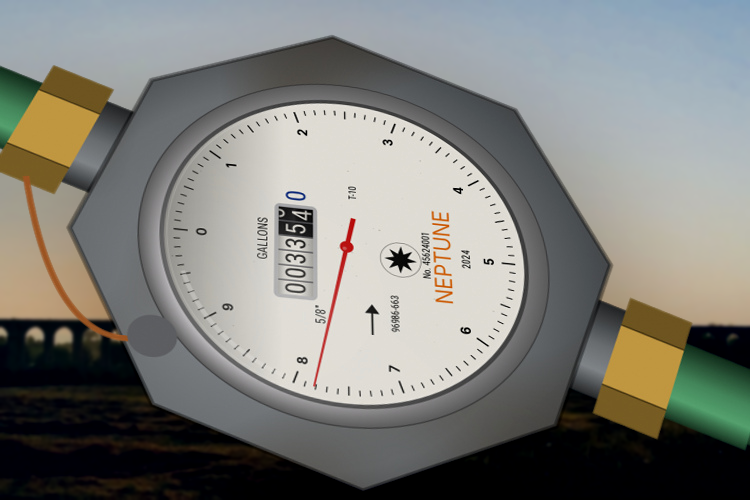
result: 33537.8; gal
